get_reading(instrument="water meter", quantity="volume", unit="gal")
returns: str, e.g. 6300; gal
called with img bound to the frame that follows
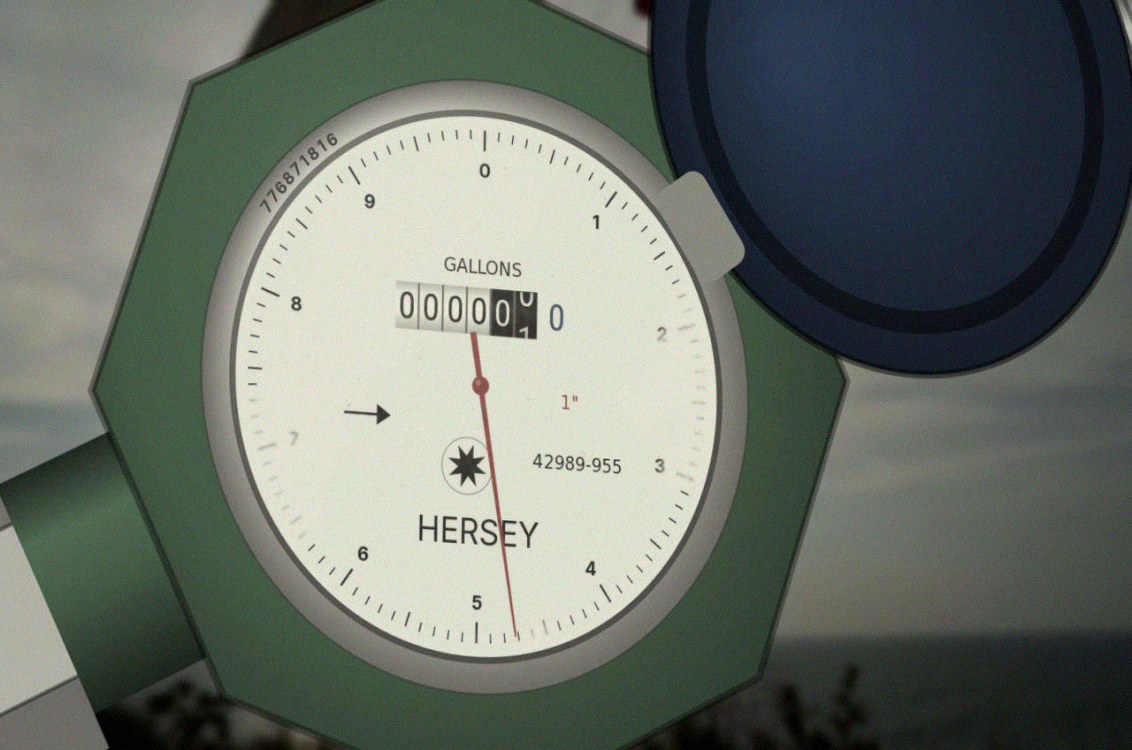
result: 4.7; gal
